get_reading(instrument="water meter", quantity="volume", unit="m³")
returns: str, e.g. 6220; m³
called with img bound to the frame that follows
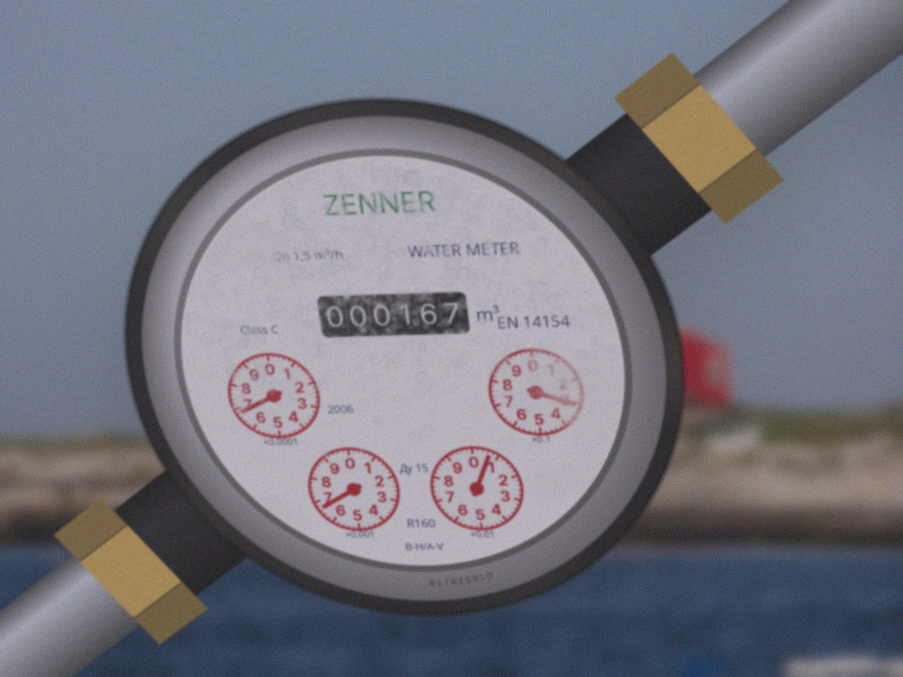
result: 167.3066; m³
